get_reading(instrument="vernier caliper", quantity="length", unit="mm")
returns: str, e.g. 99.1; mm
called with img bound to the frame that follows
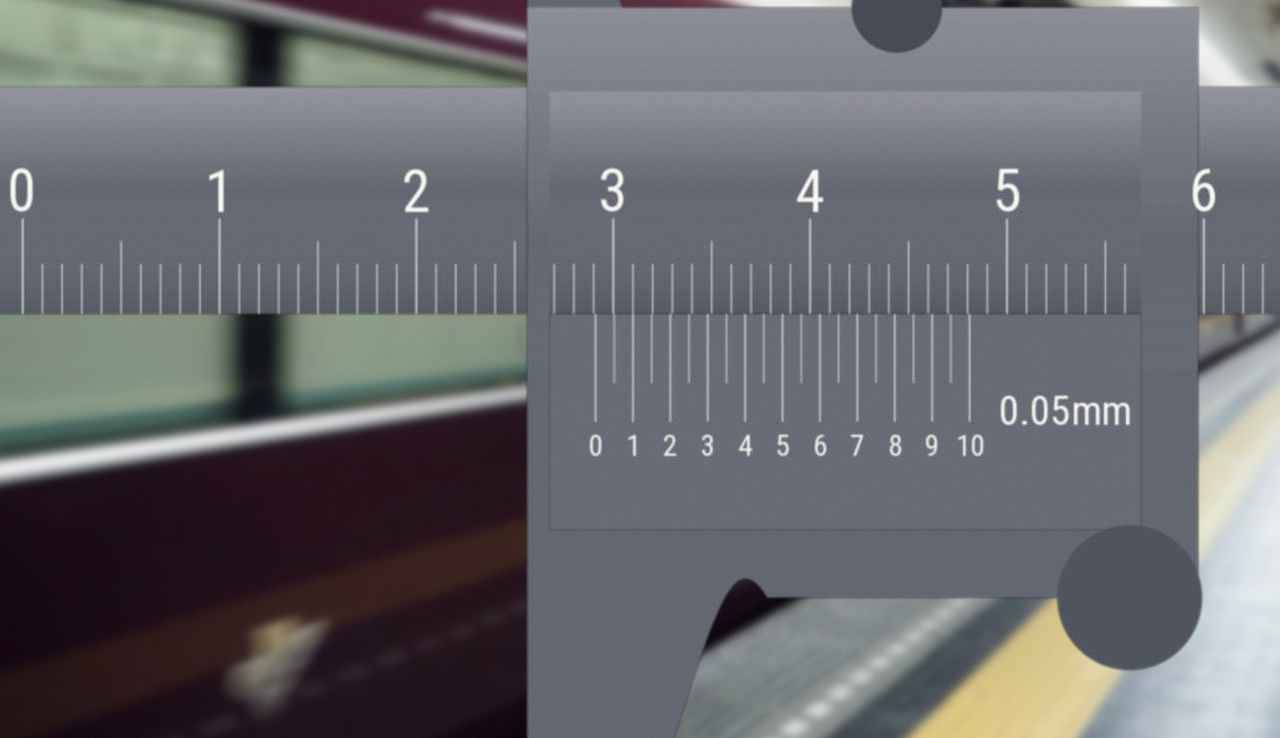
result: 29.1; mm
